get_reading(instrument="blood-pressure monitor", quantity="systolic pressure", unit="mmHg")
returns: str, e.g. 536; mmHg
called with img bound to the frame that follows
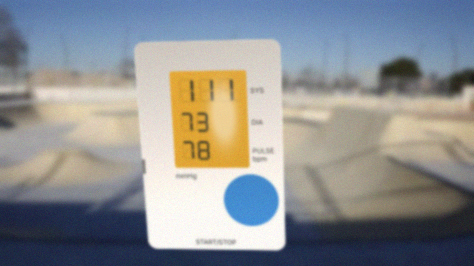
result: 111; mmHg
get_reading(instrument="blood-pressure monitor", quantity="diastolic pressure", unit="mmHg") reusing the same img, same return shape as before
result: 73; mmHg
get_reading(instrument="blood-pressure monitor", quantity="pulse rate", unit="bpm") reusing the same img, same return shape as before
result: 78; bpm
